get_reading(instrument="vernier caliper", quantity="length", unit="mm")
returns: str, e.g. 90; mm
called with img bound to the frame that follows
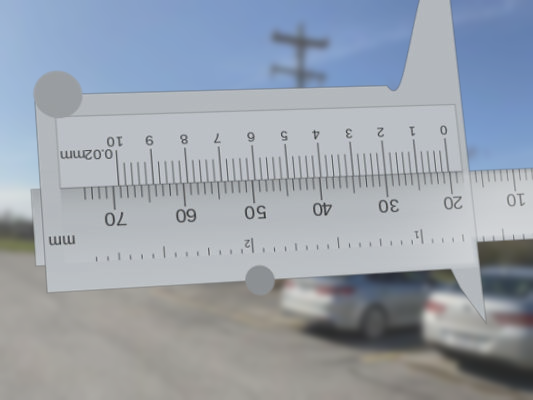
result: 20.2; mm
